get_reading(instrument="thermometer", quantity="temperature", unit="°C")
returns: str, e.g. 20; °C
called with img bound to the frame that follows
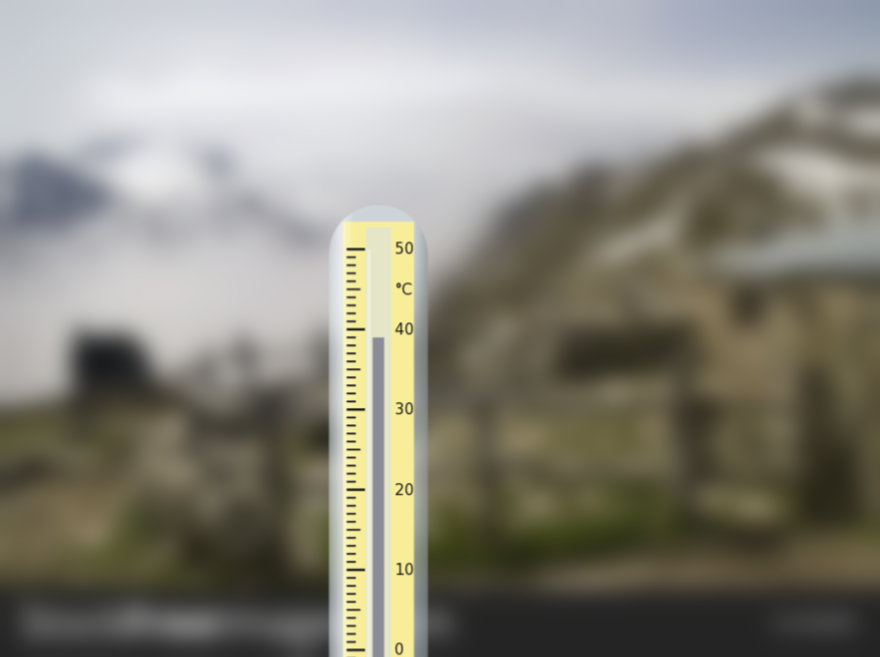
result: 39; °C
